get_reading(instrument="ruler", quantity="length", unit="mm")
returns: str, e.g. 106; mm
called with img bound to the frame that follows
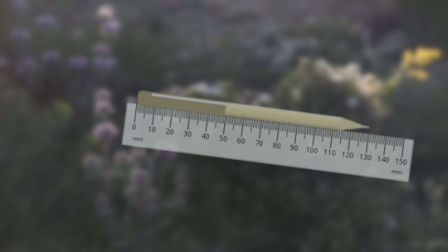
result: 130; mm
